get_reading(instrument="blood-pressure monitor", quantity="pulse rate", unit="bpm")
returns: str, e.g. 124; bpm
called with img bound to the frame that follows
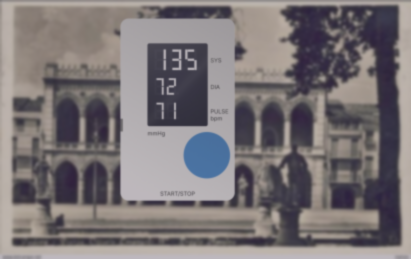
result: 71; bpm
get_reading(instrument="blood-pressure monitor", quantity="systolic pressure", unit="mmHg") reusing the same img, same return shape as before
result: 135; mmHg
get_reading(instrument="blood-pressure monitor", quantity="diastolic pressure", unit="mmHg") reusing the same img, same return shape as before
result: 72; mmHg
